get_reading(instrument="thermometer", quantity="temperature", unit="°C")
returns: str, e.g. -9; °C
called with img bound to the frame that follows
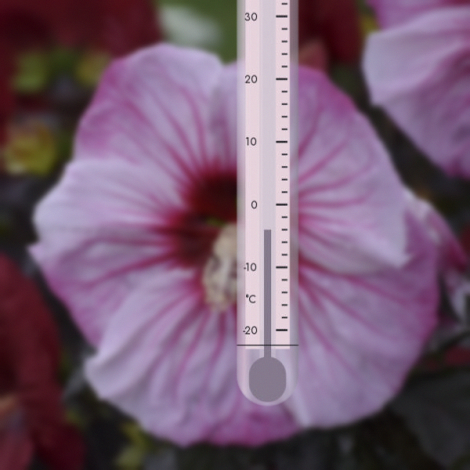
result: -4; °C
